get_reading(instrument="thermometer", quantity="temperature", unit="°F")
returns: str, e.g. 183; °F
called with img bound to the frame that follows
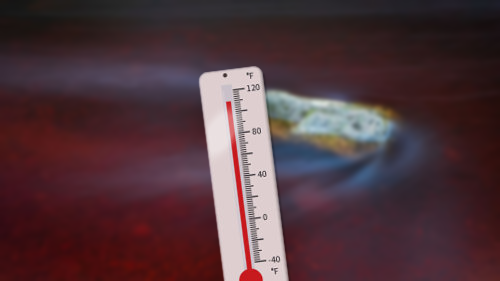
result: 110; °F
